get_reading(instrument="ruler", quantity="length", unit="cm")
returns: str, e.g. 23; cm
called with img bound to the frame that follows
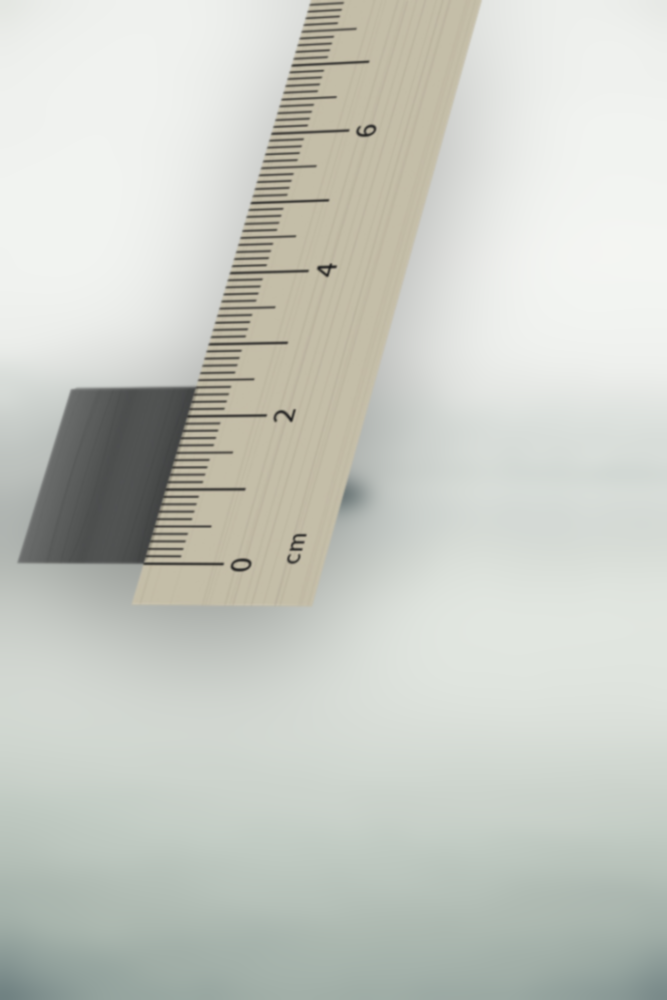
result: 2.4; cm
